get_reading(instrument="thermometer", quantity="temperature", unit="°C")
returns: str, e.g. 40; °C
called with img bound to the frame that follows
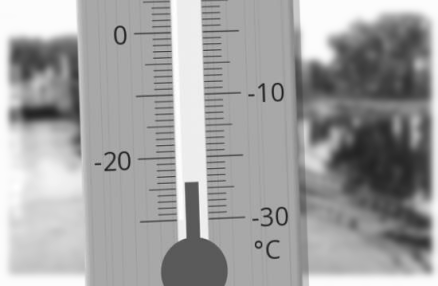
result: -24; °C
